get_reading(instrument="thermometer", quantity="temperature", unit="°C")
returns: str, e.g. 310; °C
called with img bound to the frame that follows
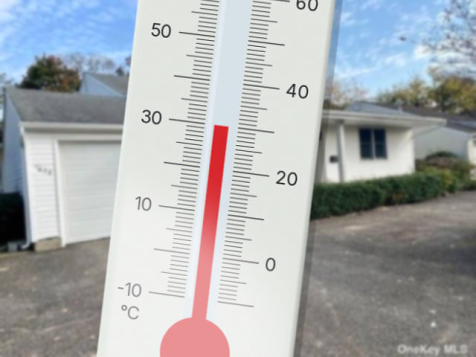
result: 30; °C
